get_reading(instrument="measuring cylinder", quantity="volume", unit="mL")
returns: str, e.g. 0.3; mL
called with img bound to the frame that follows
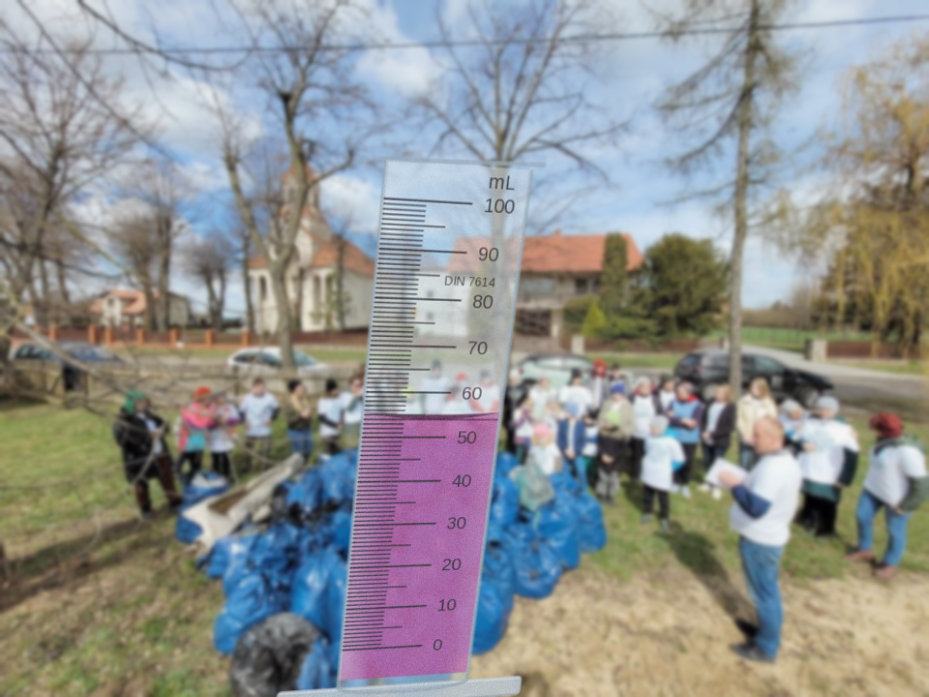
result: 54; mL
